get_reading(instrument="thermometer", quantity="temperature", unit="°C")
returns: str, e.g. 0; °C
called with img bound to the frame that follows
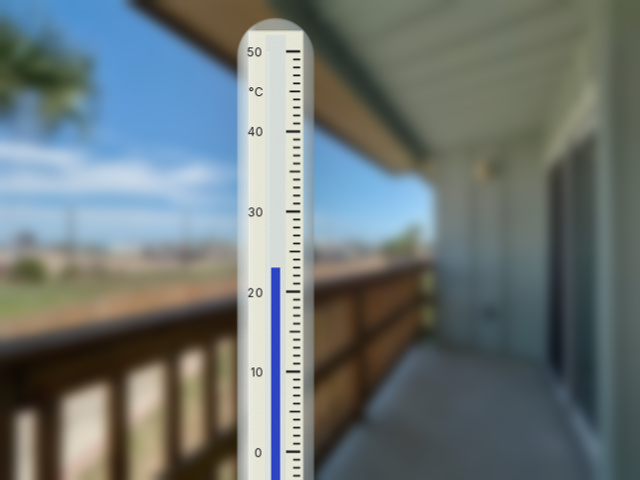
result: 23; °C
